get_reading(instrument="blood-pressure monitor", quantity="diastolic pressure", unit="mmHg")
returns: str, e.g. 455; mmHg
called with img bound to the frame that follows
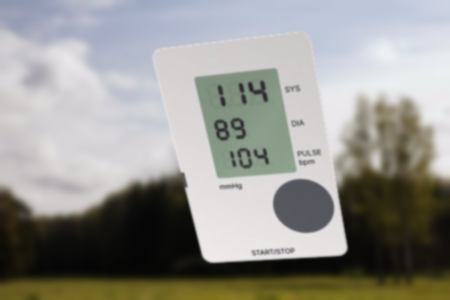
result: 89; mmHg
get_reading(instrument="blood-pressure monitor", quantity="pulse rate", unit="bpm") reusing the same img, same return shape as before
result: 104; bpm
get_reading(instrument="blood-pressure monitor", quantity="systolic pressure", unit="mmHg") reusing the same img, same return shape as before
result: 114; mmHg
